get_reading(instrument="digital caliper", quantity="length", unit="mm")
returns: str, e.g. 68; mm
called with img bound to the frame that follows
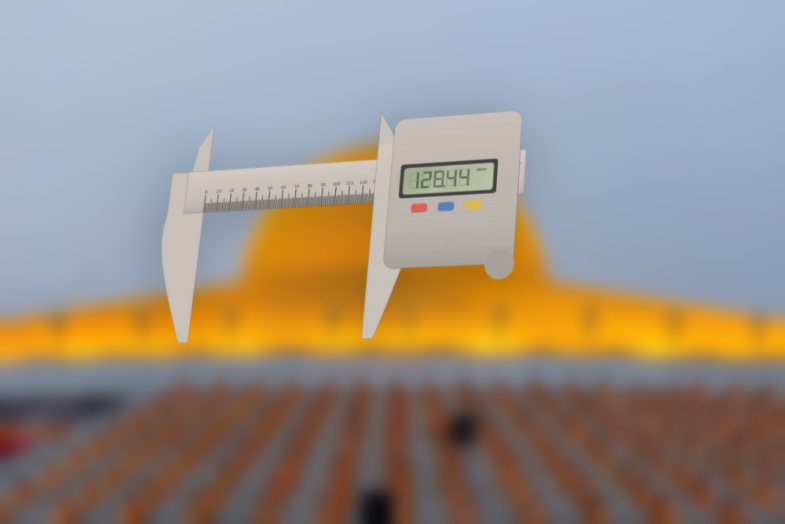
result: 128.44; mm
